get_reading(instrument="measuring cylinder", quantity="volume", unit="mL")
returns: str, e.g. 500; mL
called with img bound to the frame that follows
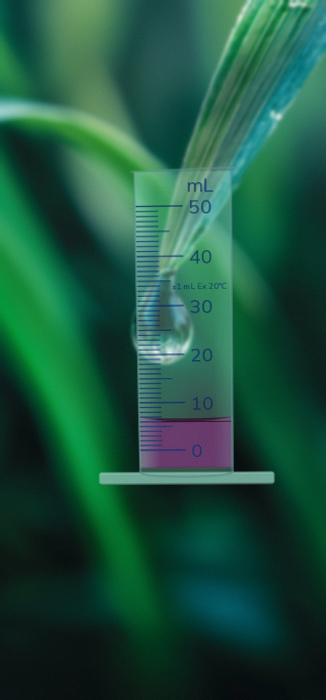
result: 6; mL
